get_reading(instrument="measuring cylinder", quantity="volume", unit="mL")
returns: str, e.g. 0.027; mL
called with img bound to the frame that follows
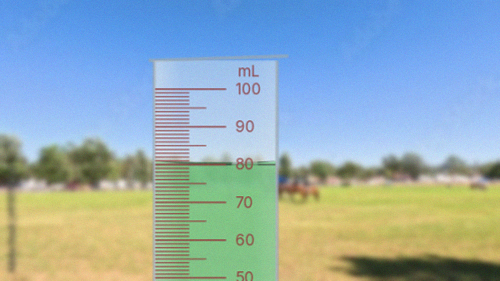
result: 80; mL
